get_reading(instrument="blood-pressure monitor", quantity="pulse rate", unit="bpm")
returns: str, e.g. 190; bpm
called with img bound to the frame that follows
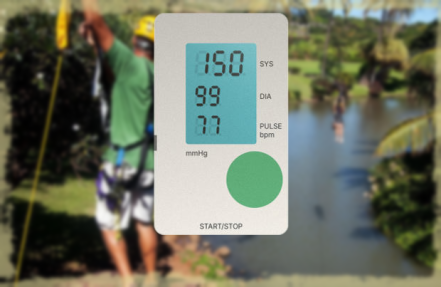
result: 77; bpm
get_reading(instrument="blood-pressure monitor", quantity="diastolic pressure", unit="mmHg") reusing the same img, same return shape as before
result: 99; mmHg
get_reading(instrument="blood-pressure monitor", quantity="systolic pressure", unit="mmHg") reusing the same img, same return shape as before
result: 150; mmHg
